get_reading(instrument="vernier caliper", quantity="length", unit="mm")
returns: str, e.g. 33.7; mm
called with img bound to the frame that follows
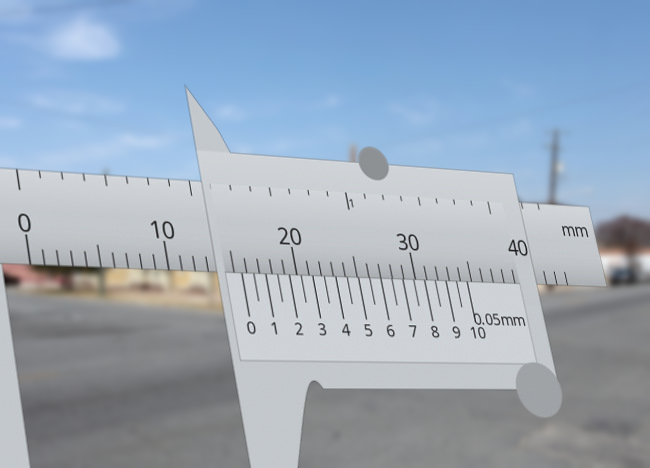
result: 15.6; mm
